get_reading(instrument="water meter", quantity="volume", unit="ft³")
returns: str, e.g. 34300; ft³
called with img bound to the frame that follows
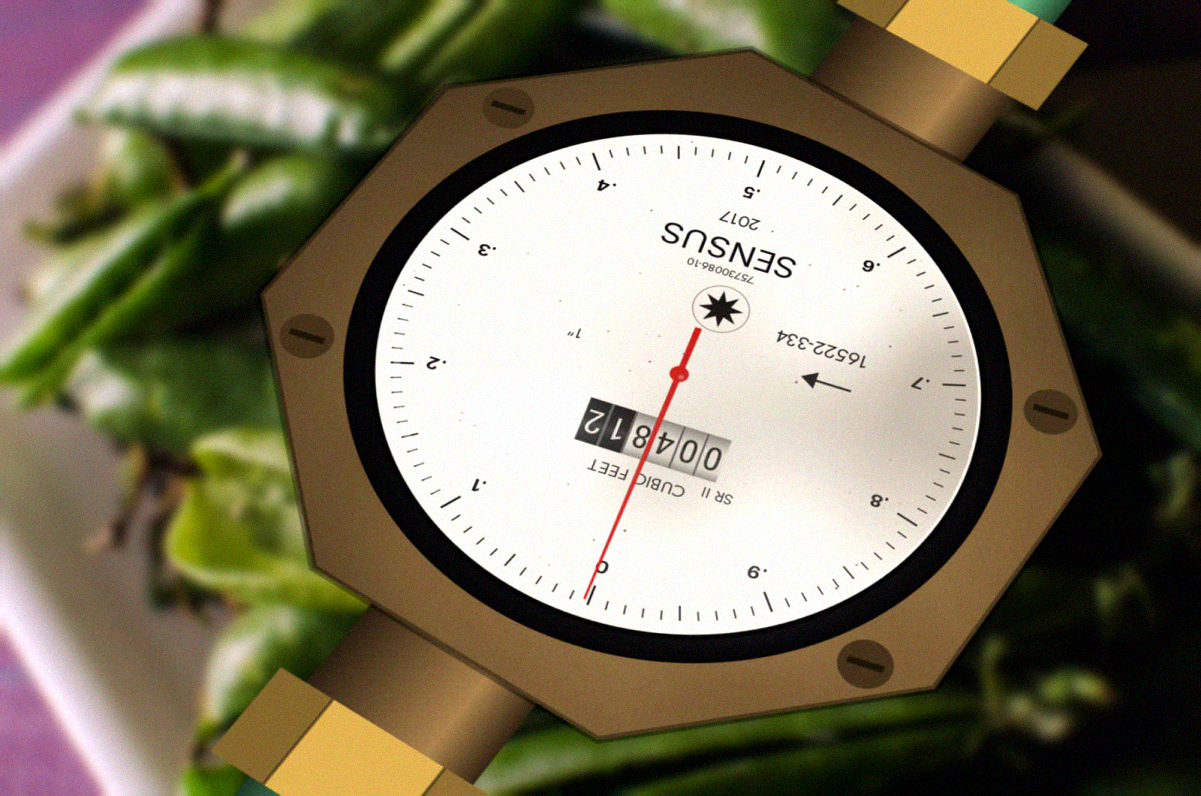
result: 4812.00; ft³
